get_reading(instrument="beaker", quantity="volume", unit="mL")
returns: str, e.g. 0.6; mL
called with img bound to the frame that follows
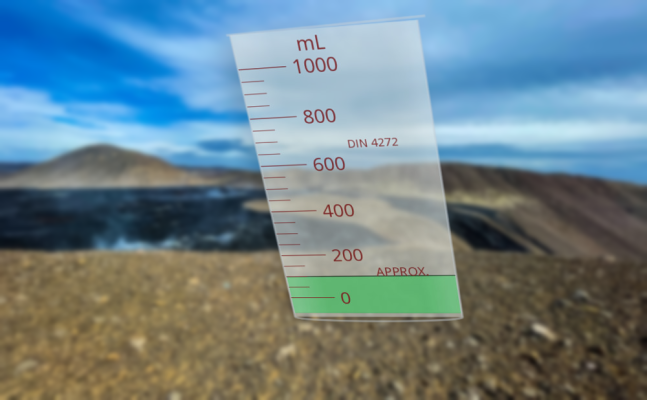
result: 100; mL
